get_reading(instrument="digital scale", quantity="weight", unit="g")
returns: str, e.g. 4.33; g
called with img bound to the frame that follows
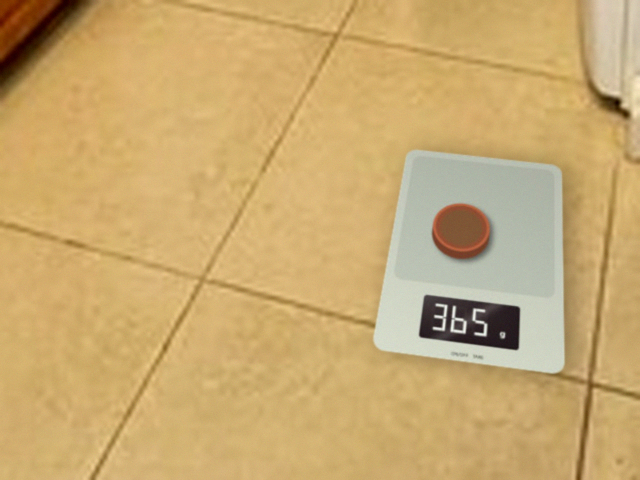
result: 365; g
